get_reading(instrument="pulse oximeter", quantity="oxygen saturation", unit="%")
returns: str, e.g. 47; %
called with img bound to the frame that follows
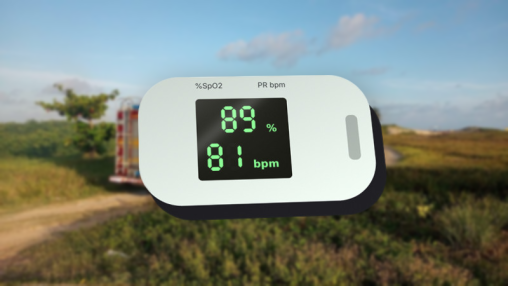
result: 89; %
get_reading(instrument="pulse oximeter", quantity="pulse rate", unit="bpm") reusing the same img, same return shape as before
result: 81; bpm
